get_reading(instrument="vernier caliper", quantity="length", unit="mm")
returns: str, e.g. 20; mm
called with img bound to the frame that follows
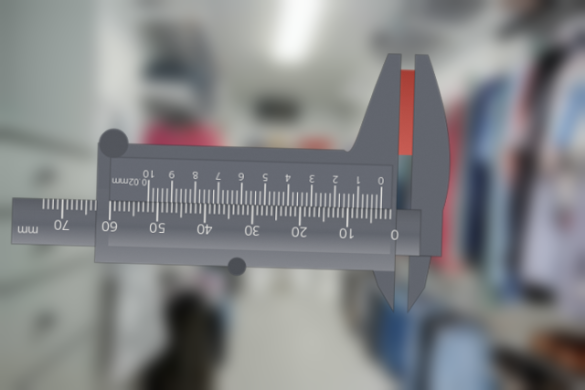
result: 3.0; mm
